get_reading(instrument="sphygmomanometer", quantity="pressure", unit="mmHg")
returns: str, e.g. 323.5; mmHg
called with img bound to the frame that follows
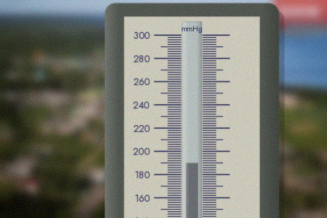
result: 190; mmHg
